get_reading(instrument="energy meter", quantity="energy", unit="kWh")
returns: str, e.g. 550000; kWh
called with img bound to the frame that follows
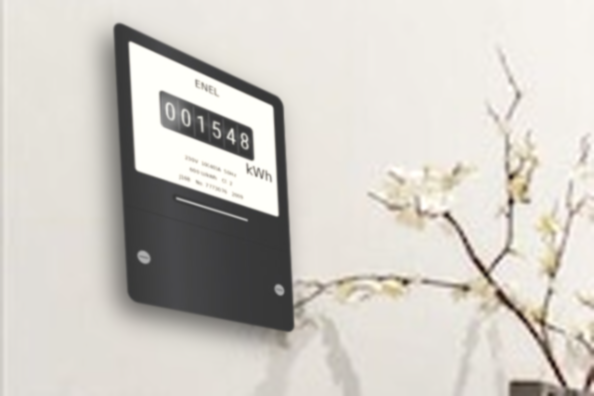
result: 1548; kWh
